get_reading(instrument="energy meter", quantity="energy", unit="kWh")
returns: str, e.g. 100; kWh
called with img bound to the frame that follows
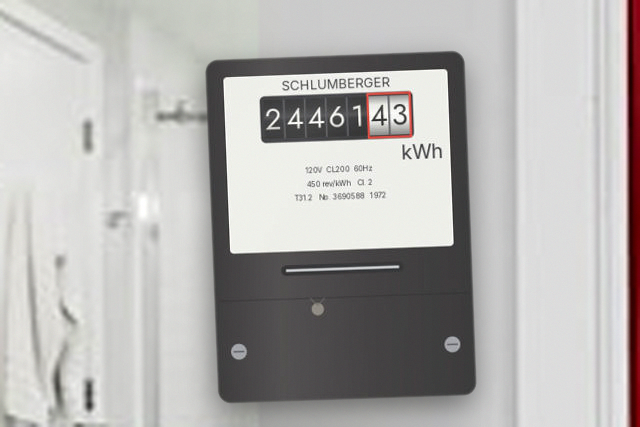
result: 24461.43; kWh
